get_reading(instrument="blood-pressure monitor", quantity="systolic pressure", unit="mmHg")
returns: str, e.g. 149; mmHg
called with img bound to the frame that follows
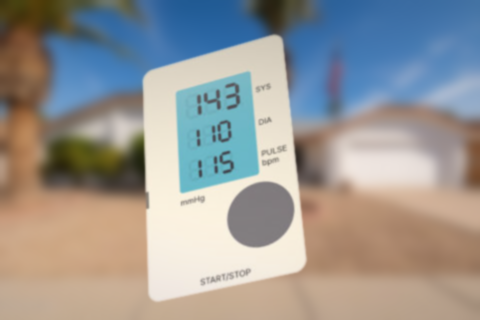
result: 143; mmHg
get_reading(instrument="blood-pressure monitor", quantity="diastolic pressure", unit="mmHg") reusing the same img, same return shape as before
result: 110; mmHg
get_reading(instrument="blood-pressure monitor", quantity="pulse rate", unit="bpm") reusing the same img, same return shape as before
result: 115; bpm
